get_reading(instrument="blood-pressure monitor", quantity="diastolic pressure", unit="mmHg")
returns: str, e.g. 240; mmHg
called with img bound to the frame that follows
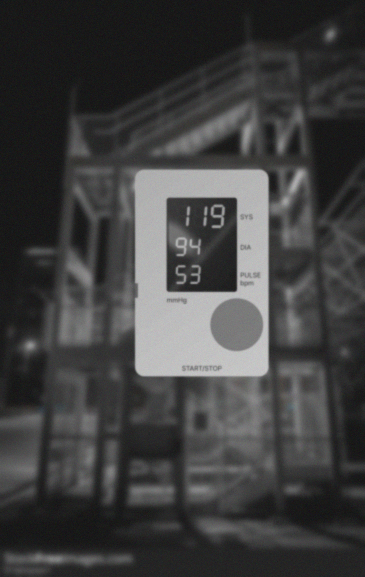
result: 94; mmHg
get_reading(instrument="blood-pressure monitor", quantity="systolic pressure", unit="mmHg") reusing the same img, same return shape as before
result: 119; mmHg
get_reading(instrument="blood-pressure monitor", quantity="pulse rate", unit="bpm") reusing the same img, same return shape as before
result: 53; bpm
